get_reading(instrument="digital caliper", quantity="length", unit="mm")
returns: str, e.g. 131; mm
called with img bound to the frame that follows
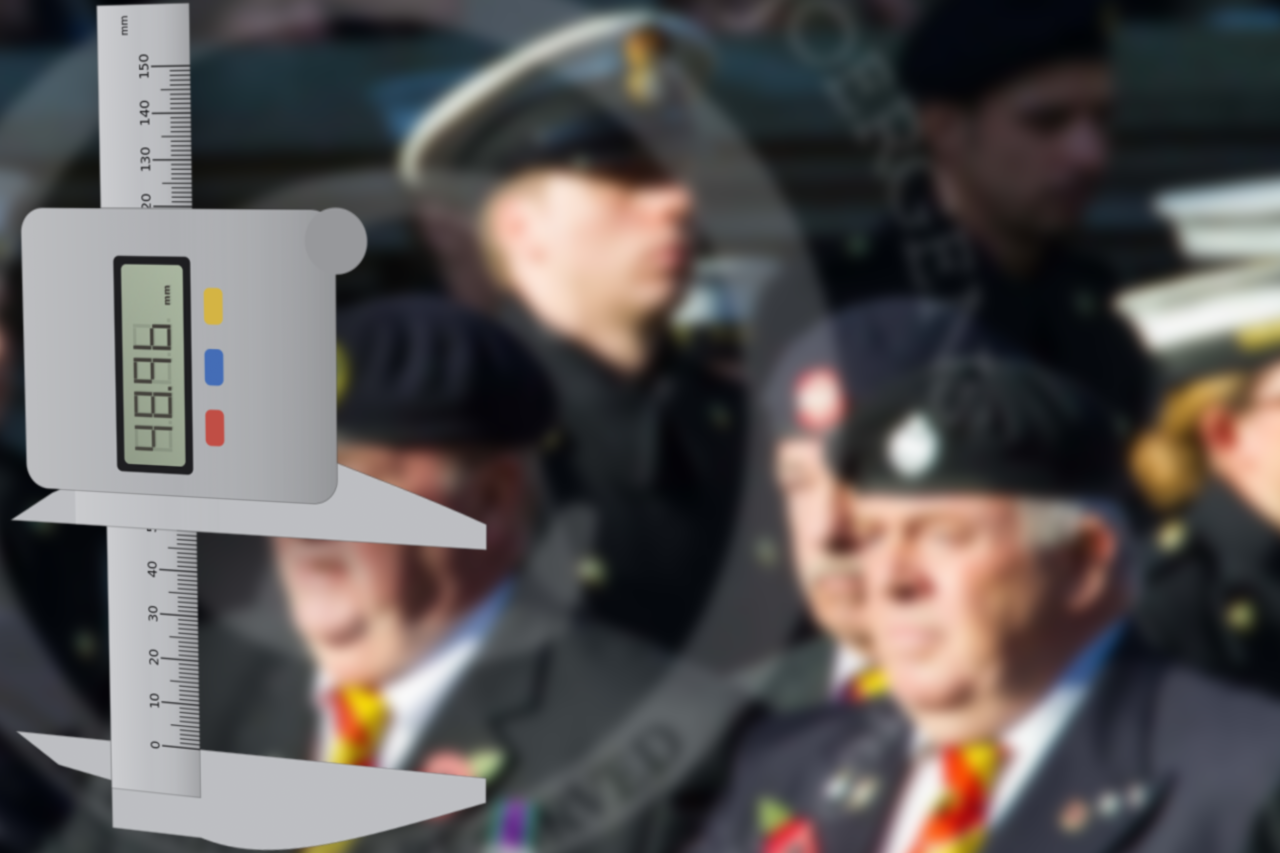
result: 48.96; mm
